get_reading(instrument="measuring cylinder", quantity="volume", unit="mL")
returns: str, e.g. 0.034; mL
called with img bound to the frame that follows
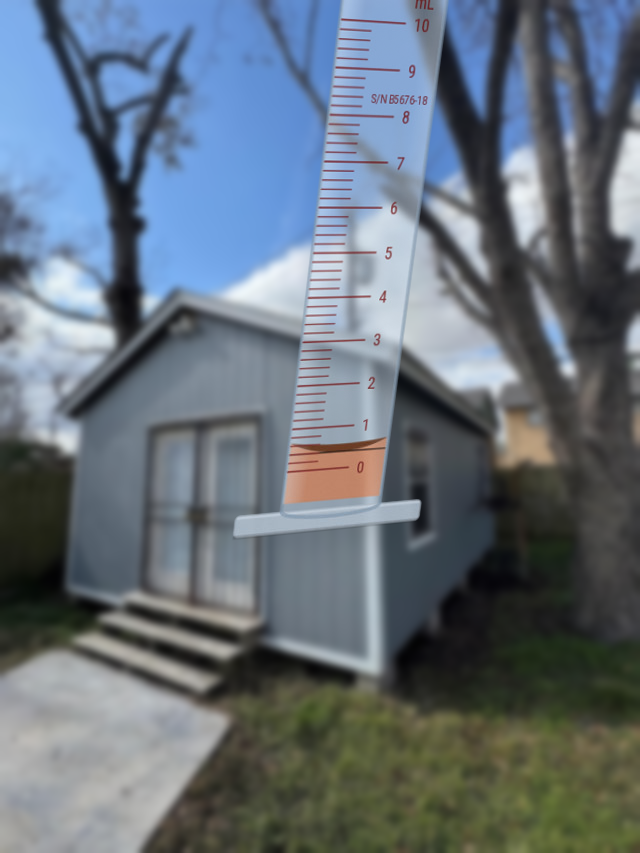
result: 0.4; mL
